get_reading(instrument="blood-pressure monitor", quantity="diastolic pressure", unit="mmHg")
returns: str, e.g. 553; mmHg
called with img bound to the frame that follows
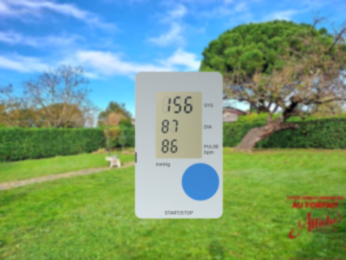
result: 87; mmHg
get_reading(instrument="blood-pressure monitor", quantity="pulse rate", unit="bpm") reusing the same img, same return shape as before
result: 86; bpm
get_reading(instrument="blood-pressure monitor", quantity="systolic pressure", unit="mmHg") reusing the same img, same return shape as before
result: 156; mmHg
